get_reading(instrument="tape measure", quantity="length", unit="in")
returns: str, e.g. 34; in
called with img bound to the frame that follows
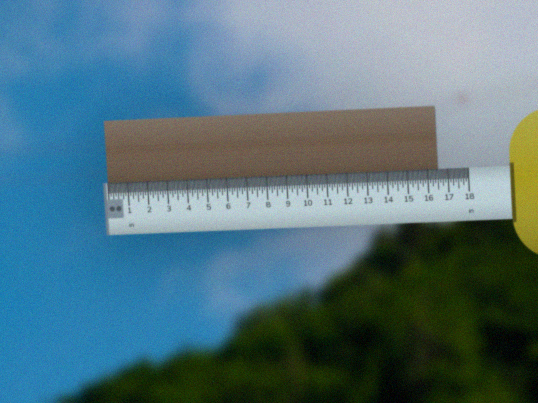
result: 16.5; in
